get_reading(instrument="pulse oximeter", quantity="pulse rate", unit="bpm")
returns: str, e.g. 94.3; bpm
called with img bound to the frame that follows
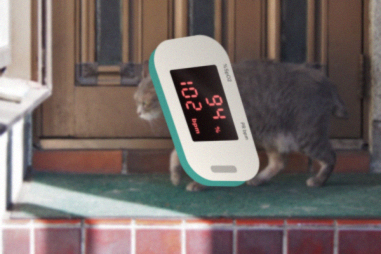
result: 102; bpm
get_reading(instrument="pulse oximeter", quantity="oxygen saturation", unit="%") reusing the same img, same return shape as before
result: 94; %
